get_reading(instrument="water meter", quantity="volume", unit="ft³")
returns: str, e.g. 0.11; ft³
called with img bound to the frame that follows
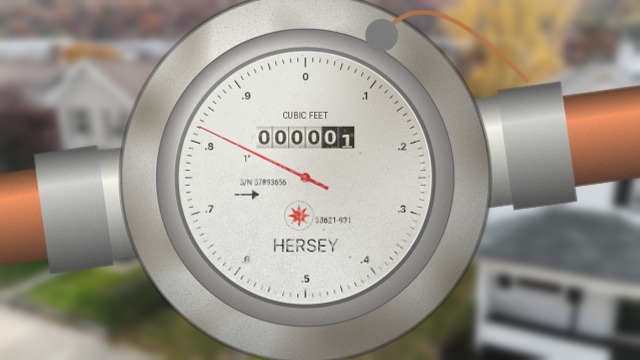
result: 0.82; ft³
